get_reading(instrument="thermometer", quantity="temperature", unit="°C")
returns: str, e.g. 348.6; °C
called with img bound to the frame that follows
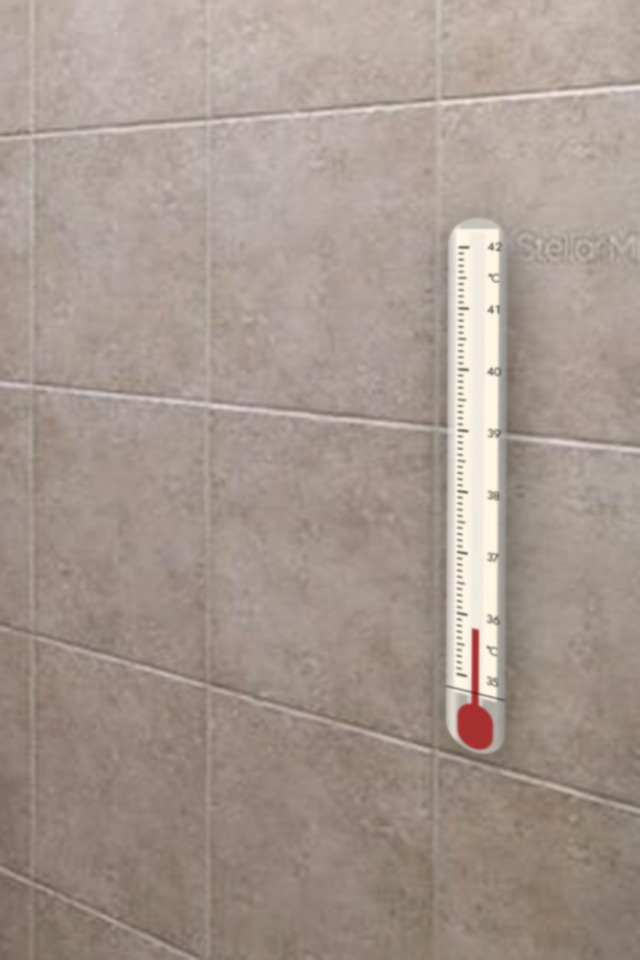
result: 35.8; °C
